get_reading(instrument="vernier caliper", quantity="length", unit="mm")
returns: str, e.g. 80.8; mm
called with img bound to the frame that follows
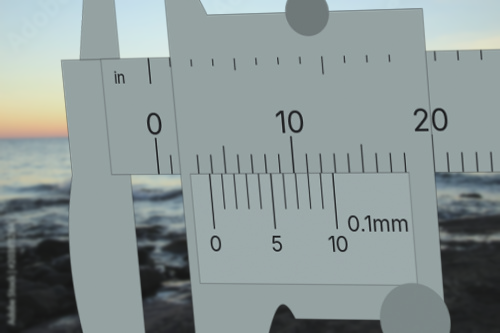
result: 3.8; mm
